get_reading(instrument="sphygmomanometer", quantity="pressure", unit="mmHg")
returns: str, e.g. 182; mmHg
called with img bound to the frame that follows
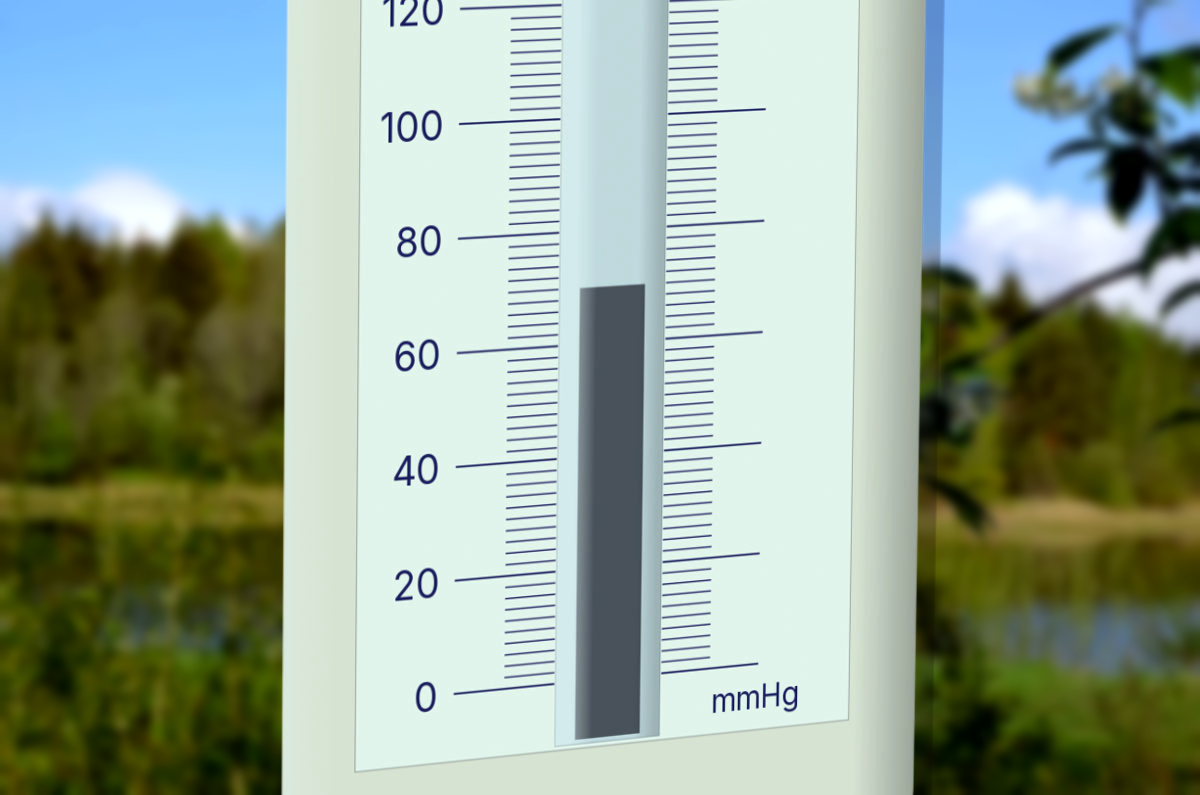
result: 70; mmHg
